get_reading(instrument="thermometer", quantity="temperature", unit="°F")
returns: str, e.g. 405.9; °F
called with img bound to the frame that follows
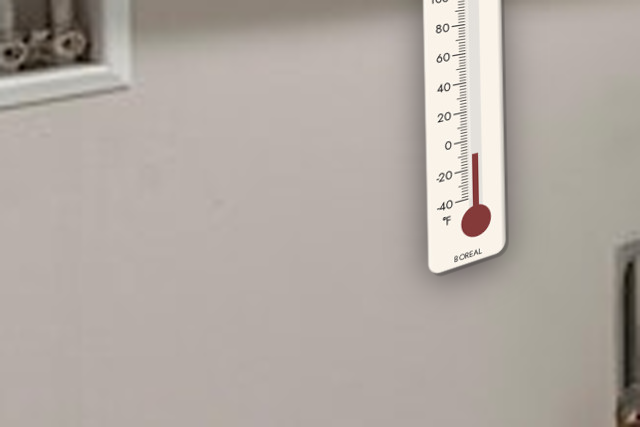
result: -10; °F
